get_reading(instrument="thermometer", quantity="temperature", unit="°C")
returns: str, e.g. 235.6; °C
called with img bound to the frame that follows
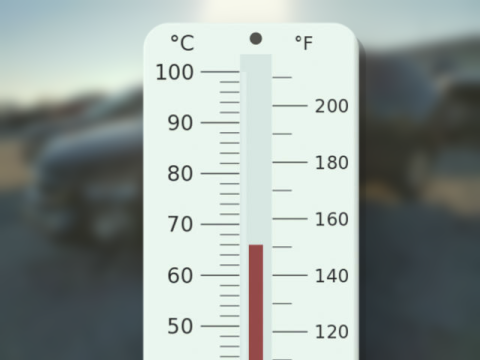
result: 66; °C
